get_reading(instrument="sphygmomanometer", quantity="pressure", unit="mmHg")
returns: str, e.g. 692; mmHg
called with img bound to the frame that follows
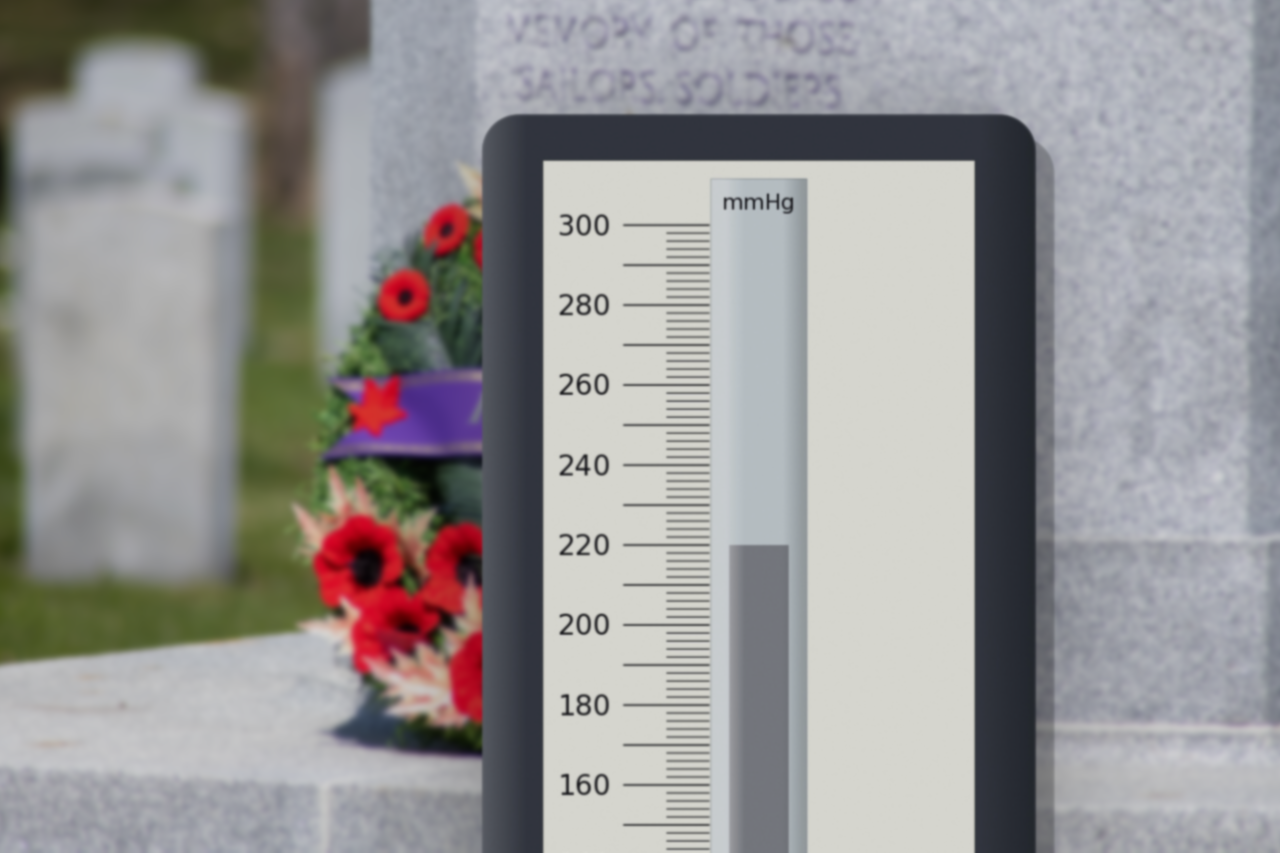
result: 220; mmHg
